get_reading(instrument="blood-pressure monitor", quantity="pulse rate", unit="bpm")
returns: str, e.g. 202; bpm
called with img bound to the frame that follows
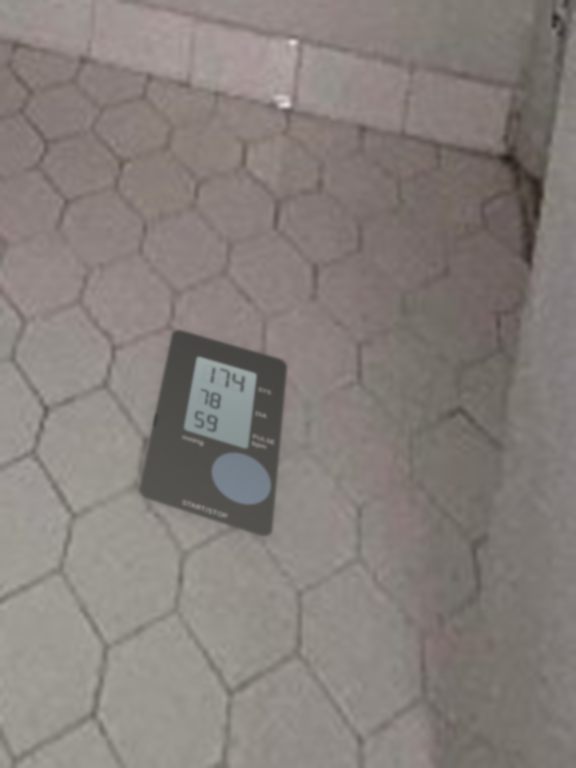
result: 59; bpm
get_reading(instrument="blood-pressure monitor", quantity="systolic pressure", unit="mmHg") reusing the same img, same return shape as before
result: 174; mmHg
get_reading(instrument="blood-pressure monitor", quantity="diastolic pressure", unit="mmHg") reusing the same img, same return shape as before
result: 78; mmHg
